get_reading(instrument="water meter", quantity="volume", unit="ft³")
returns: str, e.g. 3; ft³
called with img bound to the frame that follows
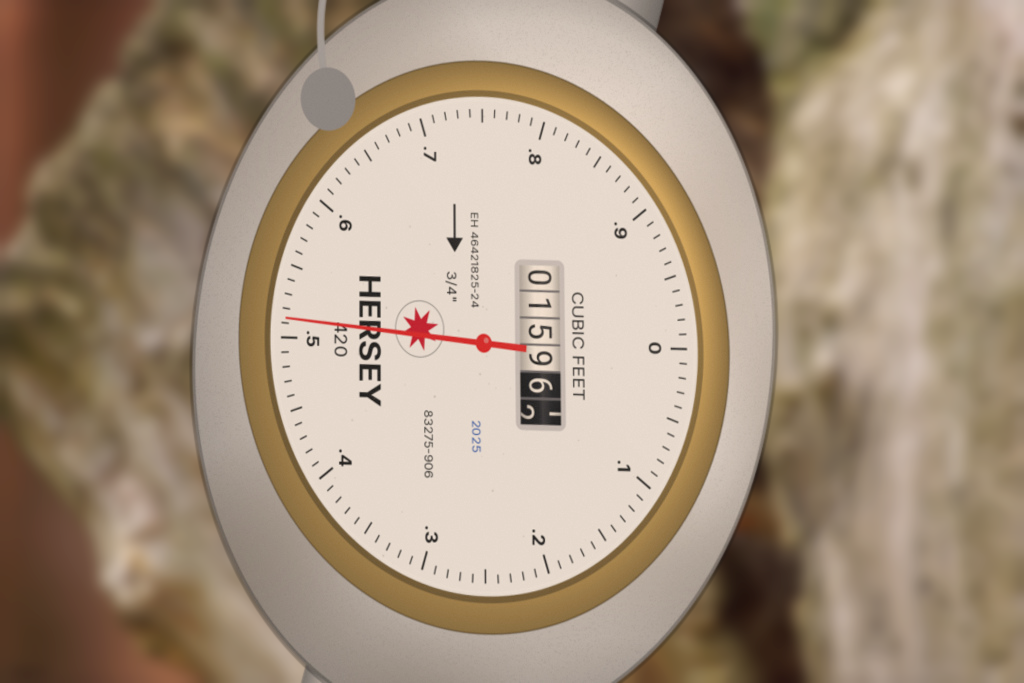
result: 15961.51; ft³
